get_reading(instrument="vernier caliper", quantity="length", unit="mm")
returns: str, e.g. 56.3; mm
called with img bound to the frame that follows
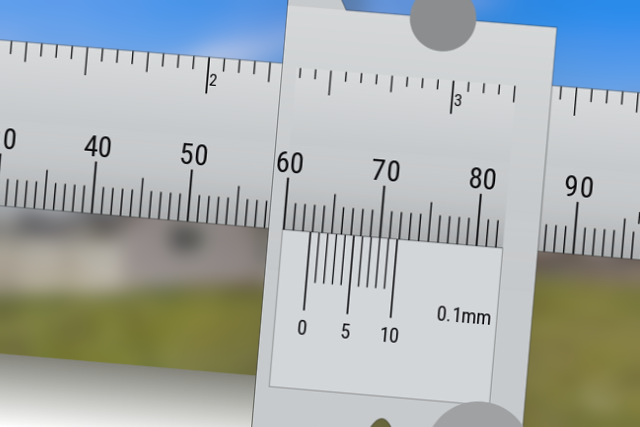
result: 62.8; mm
